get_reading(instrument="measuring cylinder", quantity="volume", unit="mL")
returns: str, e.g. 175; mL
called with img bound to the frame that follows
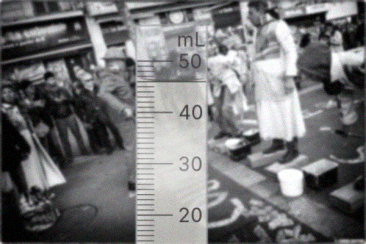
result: 46; mL
